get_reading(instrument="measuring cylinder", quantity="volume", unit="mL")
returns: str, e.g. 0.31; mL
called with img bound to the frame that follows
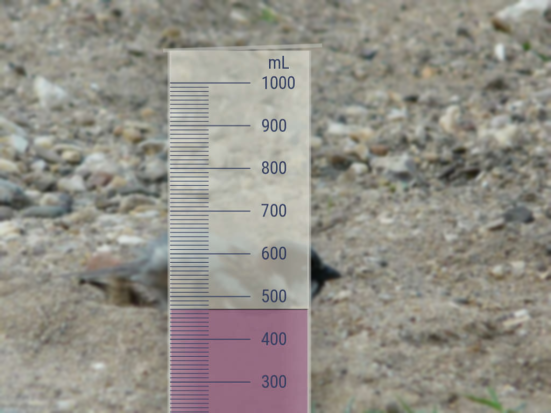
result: 470; mL
